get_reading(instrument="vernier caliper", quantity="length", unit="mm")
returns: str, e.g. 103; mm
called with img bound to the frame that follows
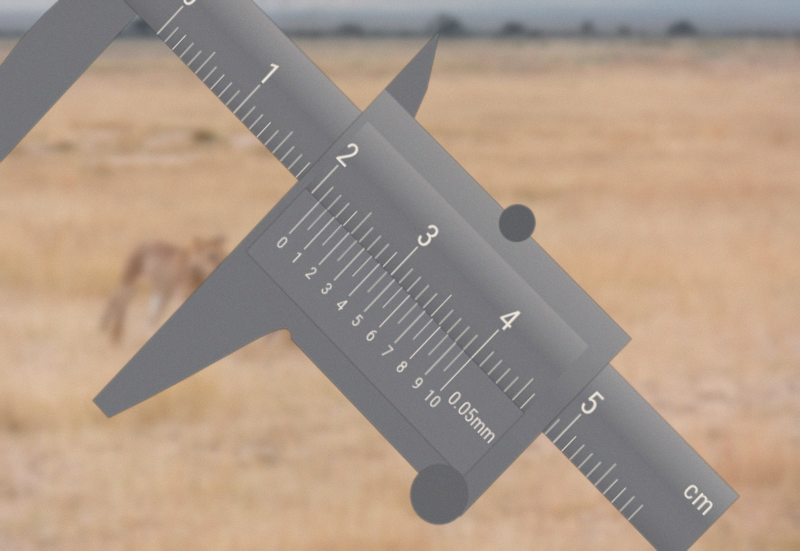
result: 21.0; mm
